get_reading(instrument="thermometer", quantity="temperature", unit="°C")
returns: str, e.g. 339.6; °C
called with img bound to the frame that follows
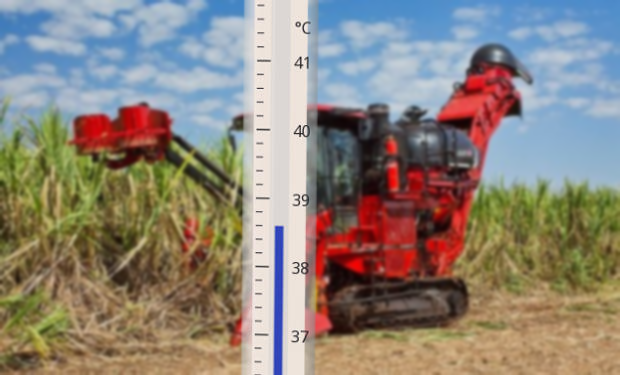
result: 38.6; °C
